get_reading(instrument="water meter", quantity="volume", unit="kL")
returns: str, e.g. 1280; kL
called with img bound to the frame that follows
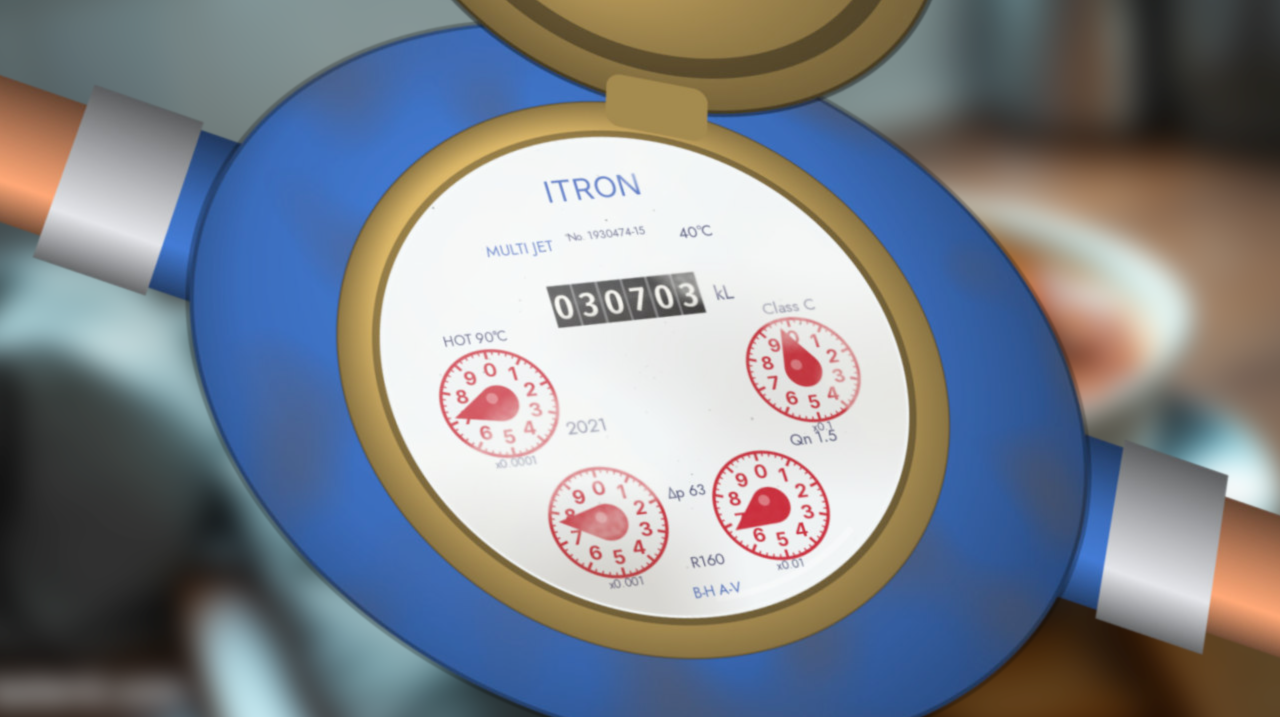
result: 30702.9677; kL
